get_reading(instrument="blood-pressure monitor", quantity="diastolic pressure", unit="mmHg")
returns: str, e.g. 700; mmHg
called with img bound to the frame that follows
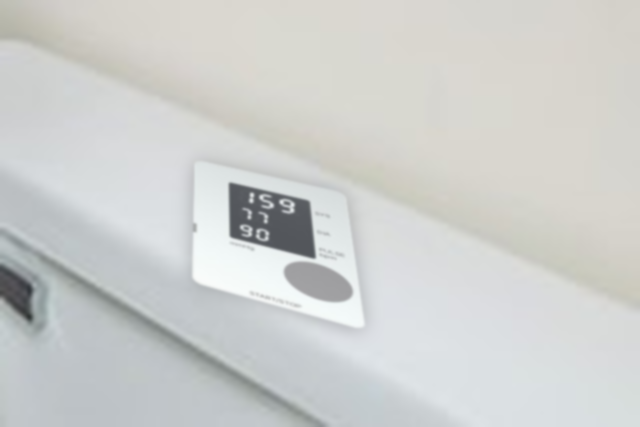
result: 77; mmHg
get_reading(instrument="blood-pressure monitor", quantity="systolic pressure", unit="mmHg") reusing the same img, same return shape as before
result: 159; mmHg
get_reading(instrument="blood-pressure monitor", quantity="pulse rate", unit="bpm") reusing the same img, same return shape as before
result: 90; bpm
